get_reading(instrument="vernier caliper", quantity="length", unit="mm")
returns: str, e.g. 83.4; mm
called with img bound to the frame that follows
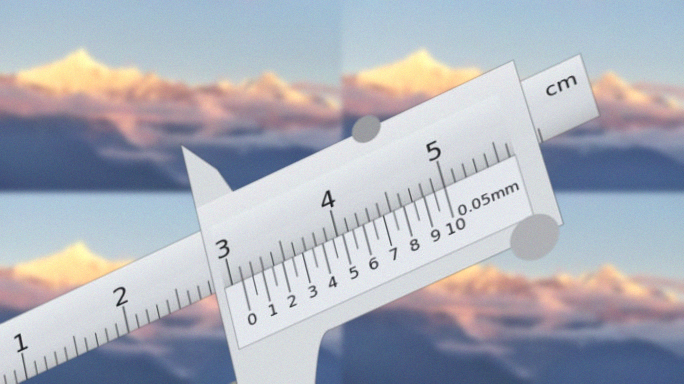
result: 31.0; mm
